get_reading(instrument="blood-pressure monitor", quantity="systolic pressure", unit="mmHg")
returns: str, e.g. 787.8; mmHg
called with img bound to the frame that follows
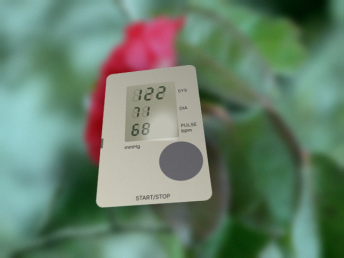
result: 122; mmHg
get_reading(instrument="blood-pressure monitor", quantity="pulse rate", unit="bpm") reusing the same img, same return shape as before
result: 68; bpm
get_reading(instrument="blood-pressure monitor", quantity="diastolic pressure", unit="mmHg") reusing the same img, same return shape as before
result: 71; mmHg
